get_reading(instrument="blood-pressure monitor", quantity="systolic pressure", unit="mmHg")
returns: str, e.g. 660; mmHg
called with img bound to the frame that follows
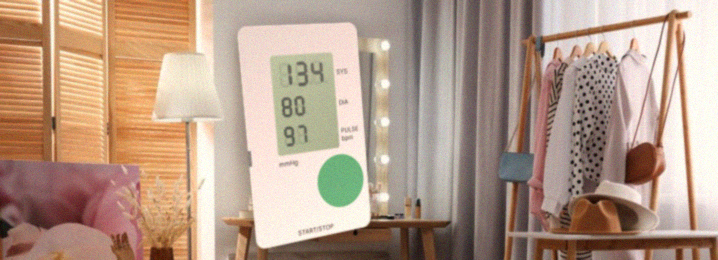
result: 134; mmHg
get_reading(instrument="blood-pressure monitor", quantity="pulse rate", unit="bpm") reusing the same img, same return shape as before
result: 97; bpm
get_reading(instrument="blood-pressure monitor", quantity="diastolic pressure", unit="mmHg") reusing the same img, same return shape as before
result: 80; mmHg
